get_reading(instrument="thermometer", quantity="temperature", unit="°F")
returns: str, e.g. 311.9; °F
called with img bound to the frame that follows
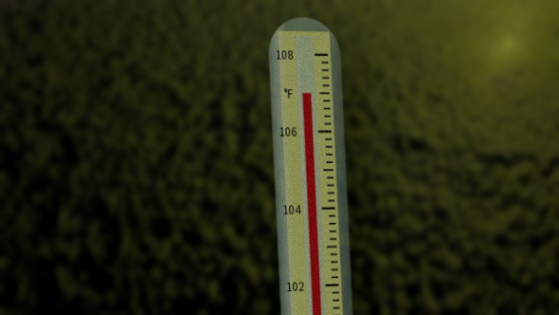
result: 107; °F
